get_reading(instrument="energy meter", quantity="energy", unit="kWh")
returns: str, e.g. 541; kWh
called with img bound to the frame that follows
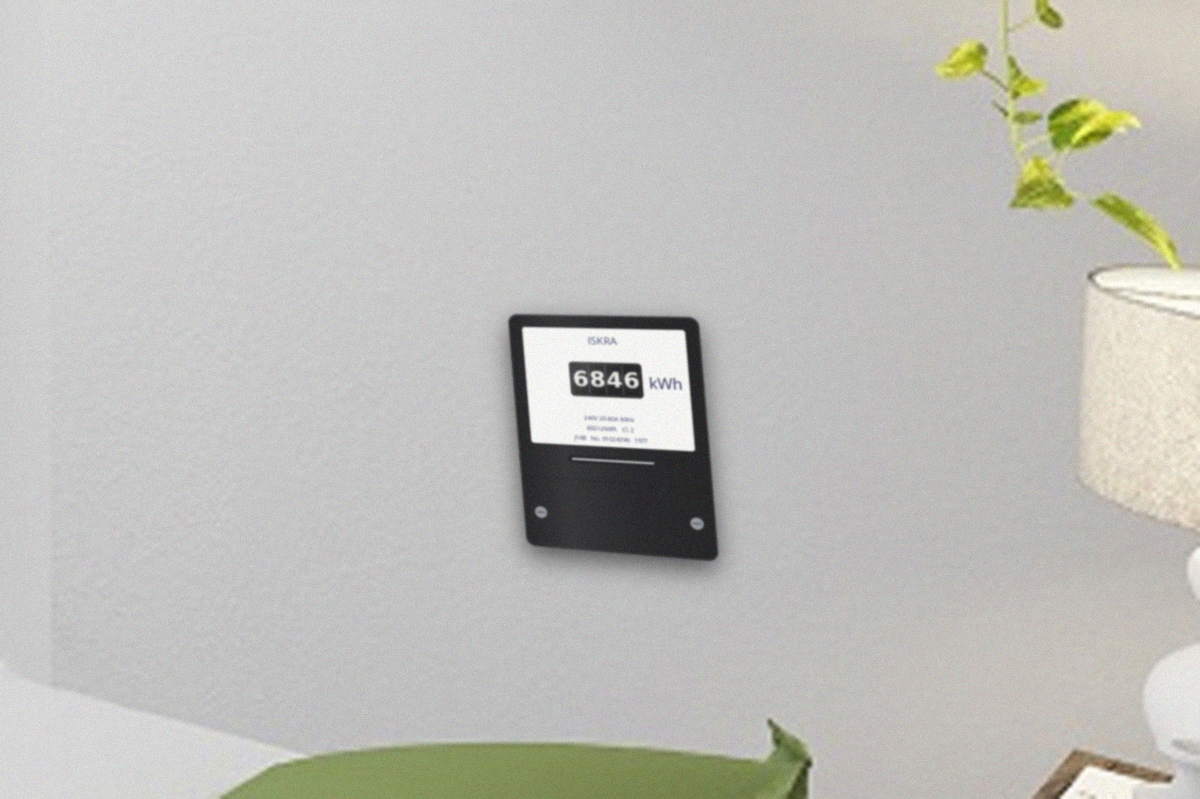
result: 6846; kWh
